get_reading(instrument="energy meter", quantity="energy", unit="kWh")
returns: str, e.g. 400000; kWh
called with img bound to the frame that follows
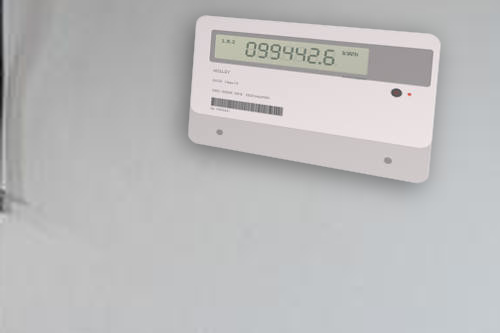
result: 99442.6; kWh
